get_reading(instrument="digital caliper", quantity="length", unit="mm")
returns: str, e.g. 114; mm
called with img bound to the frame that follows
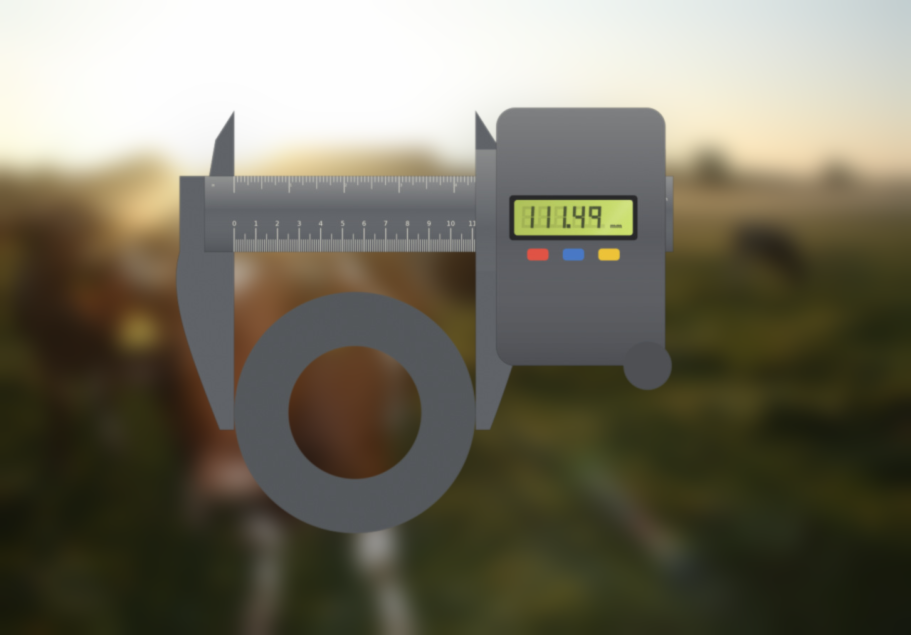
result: 111.49; mm
